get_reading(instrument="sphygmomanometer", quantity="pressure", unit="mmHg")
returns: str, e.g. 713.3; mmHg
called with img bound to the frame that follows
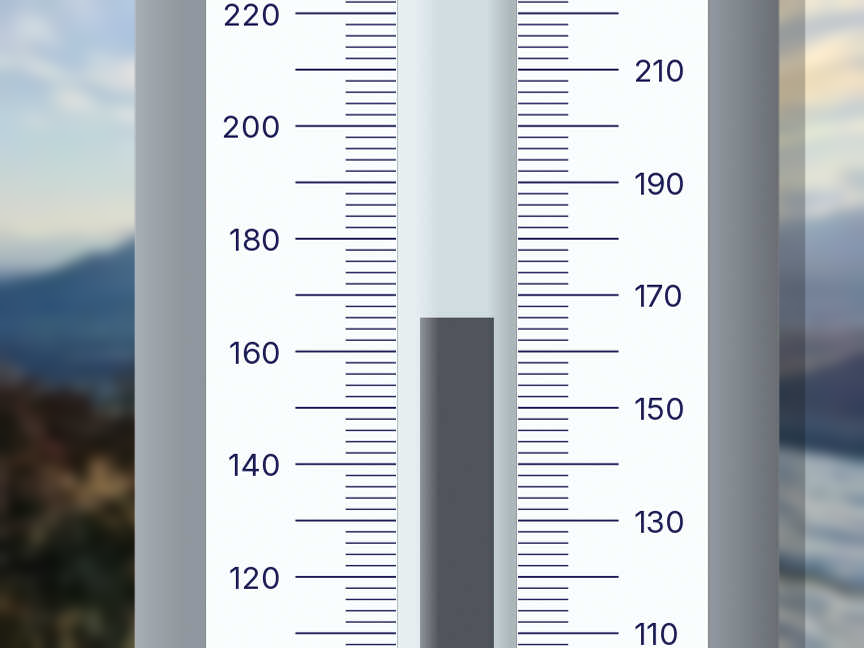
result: 166; mmHg
